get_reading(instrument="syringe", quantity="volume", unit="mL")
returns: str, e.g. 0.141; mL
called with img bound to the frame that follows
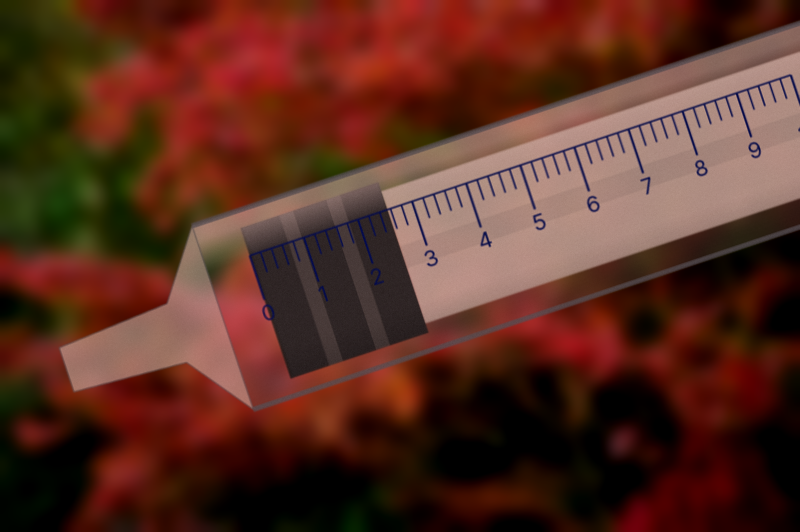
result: 0; mL
